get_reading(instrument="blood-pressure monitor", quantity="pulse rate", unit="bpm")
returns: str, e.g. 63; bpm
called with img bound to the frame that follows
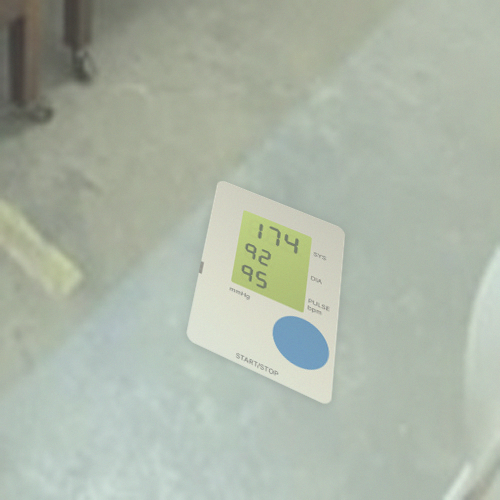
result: 95; bpm
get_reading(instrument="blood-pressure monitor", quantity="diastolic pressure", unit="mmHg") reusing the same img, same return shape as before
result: 92; mmHg
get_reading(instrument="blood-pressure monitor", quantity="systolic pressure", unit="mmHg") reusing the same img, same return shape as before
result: 174; mmHg
